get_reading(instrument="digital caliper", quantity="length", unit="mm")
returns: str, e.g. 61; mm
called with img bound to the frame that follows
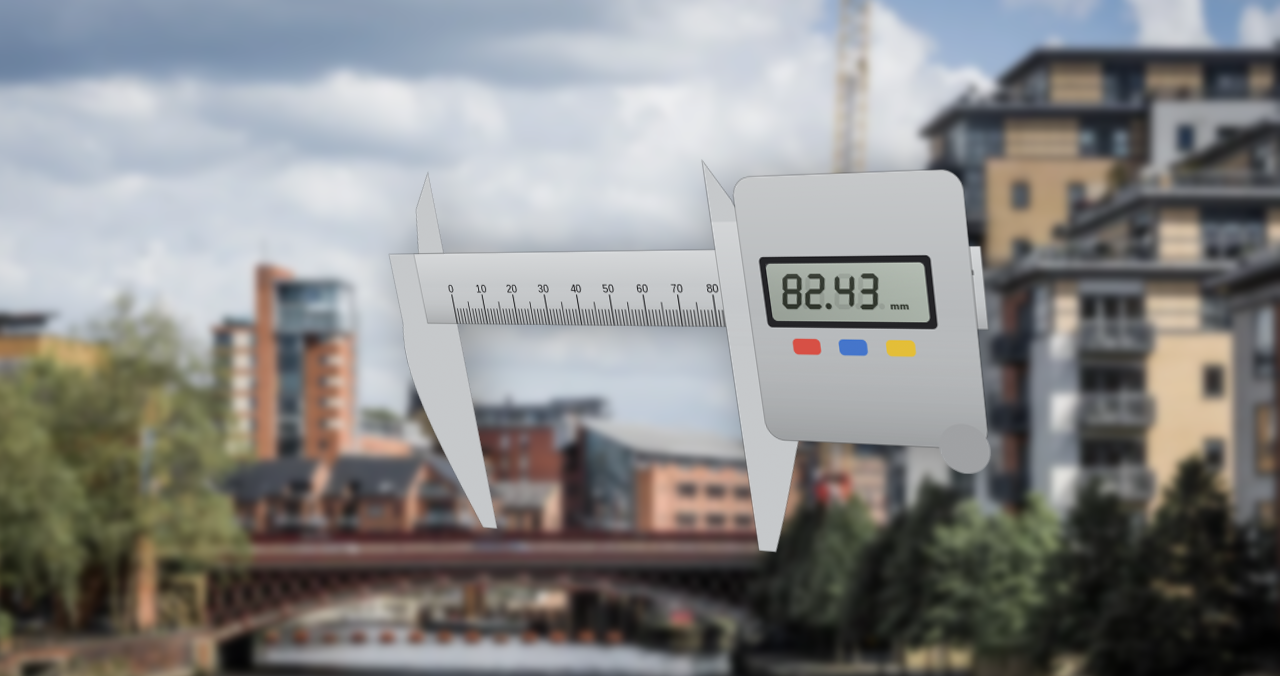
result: 82.43; mm
